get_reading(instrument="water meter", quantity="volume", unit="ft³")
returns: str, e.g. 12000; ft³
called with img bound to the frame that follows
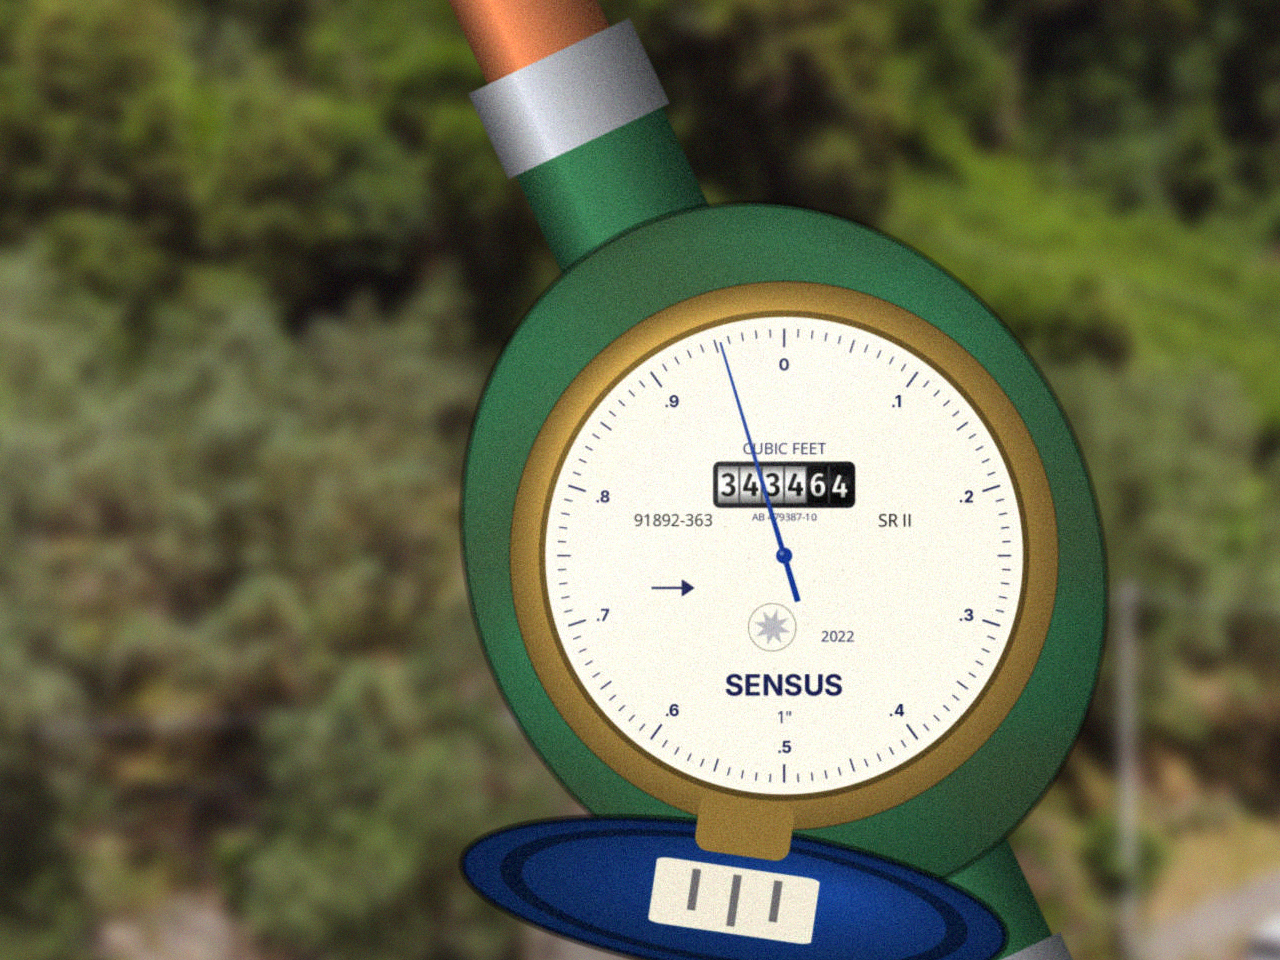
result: 343463.95; ft³
